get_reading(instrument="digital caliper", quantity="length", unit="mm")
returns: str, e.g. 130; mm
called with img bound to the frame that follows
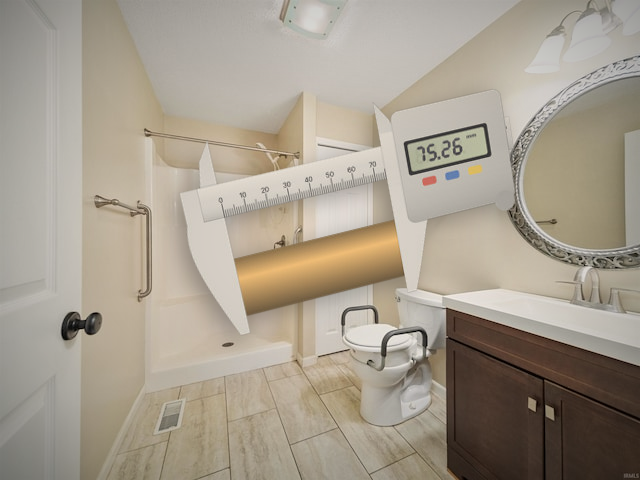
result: 75.26; mm
